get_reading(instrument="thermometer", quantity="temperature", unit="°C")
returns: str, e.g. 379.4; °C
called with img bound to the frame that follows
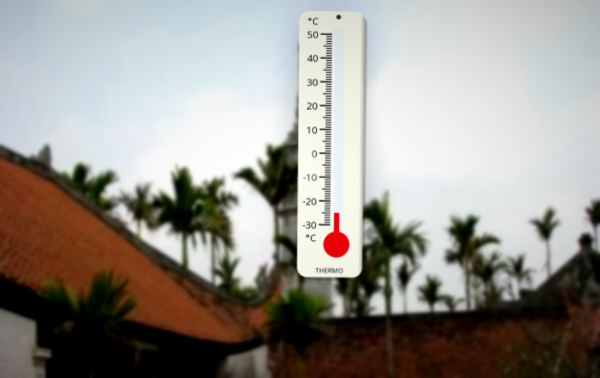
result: -25; °C
